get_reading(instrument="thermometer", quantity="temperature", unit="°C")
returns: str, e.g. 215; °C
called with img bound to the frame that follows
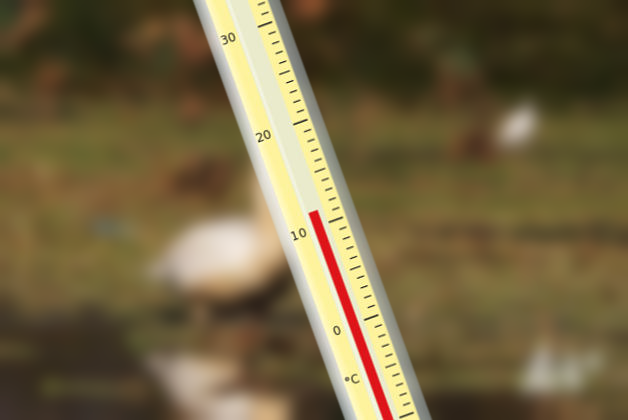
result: 11.5; °C
